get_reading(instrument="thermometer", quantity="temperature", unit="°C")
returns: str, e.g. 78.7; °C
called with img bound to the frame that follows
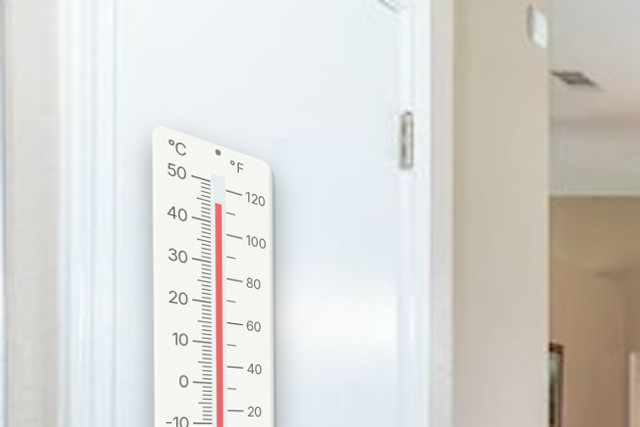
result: 45; °C
